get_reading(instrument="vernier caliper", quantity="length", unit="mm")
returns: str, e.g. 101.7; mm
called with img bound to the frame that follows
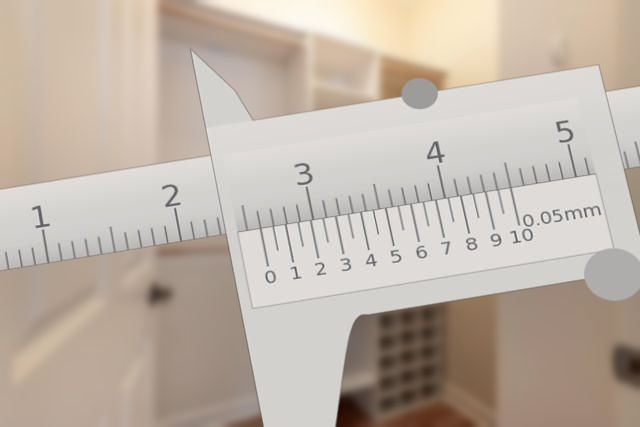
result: 26.0; mm
